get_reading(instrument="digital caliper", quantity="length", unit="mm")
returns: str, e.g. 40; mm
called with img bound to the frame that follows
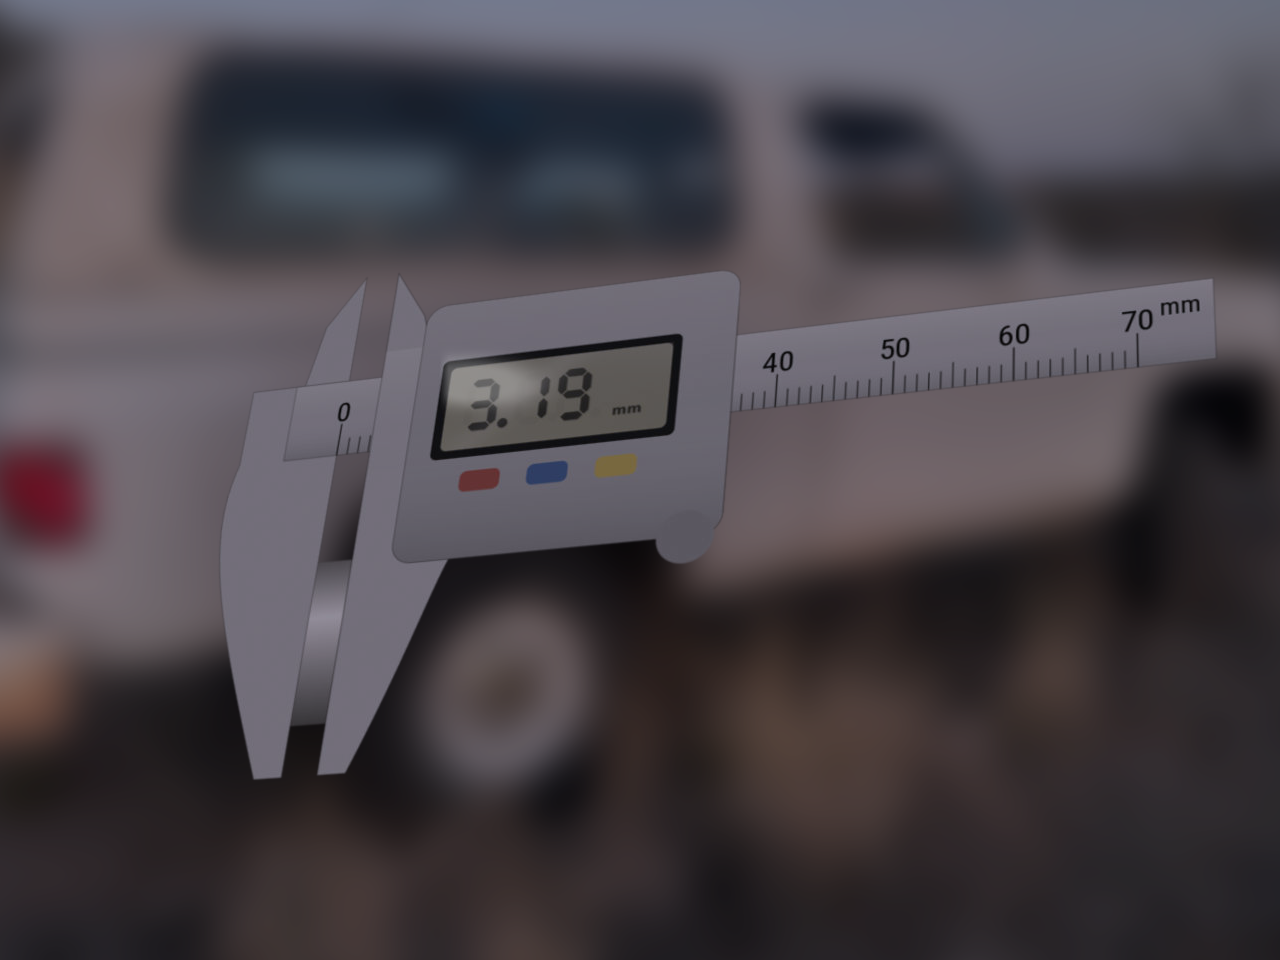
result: 3.19; mm
